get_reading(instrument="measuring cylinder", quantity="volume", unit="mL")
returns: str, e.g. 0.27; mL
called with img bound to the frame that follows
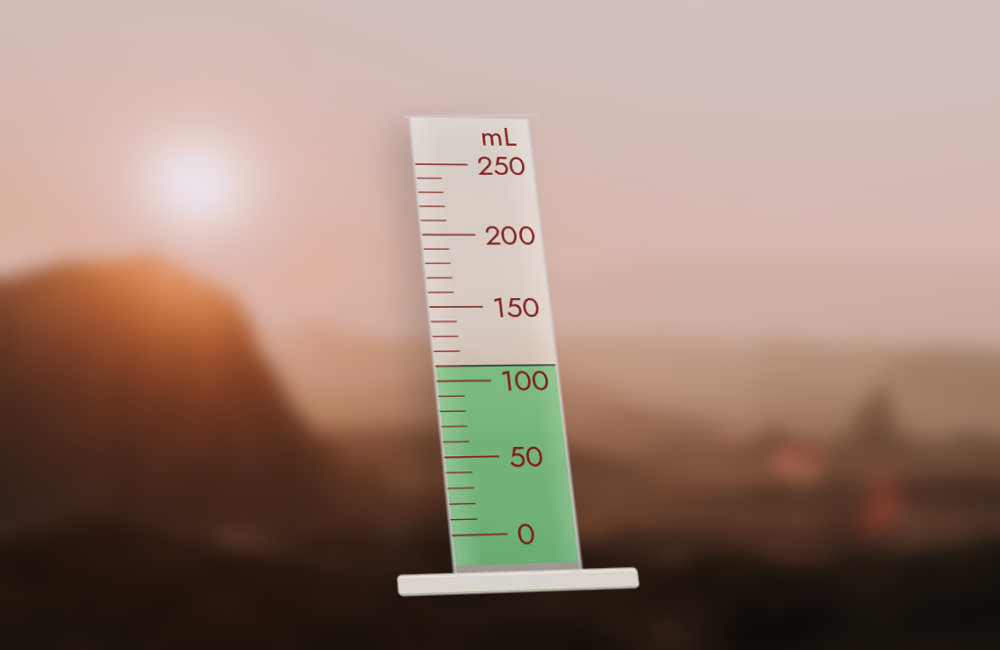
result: 110; mL
